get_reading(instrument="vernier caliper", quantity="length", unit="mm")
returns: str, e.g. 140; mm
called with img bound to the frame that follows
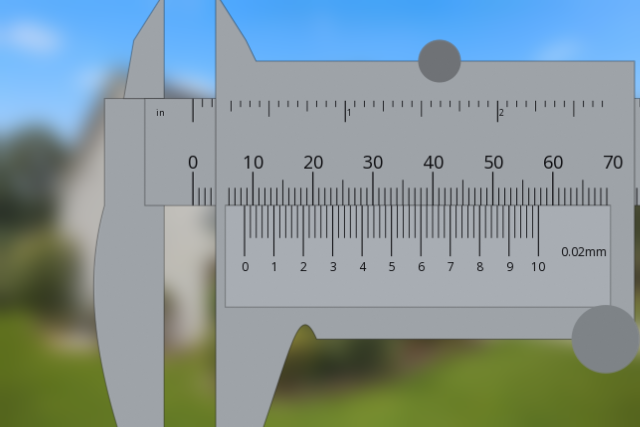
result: 8.6; mm
